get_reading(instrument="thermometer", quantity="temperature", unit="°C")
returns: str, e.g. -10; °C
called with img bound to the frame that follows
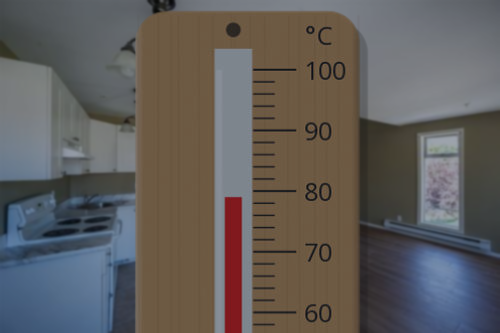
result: 79; °C
